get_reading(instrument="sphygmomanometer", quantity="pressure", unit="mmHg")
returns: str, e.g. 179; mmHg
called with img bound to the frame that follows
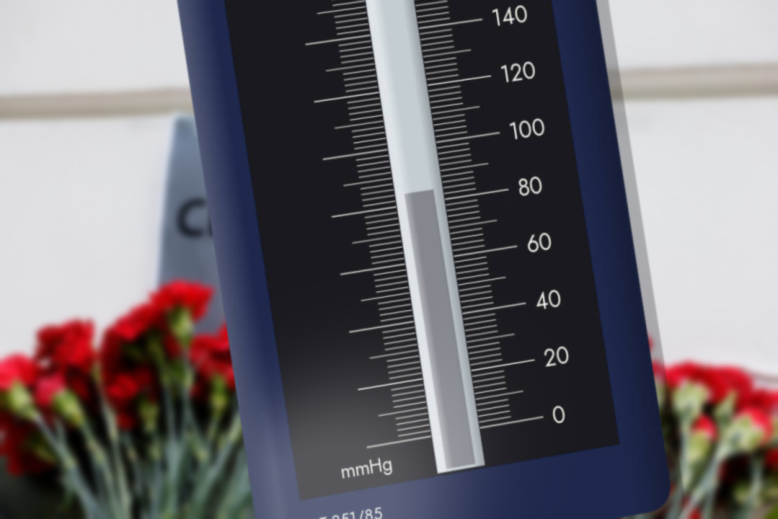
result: 84; mmHg
